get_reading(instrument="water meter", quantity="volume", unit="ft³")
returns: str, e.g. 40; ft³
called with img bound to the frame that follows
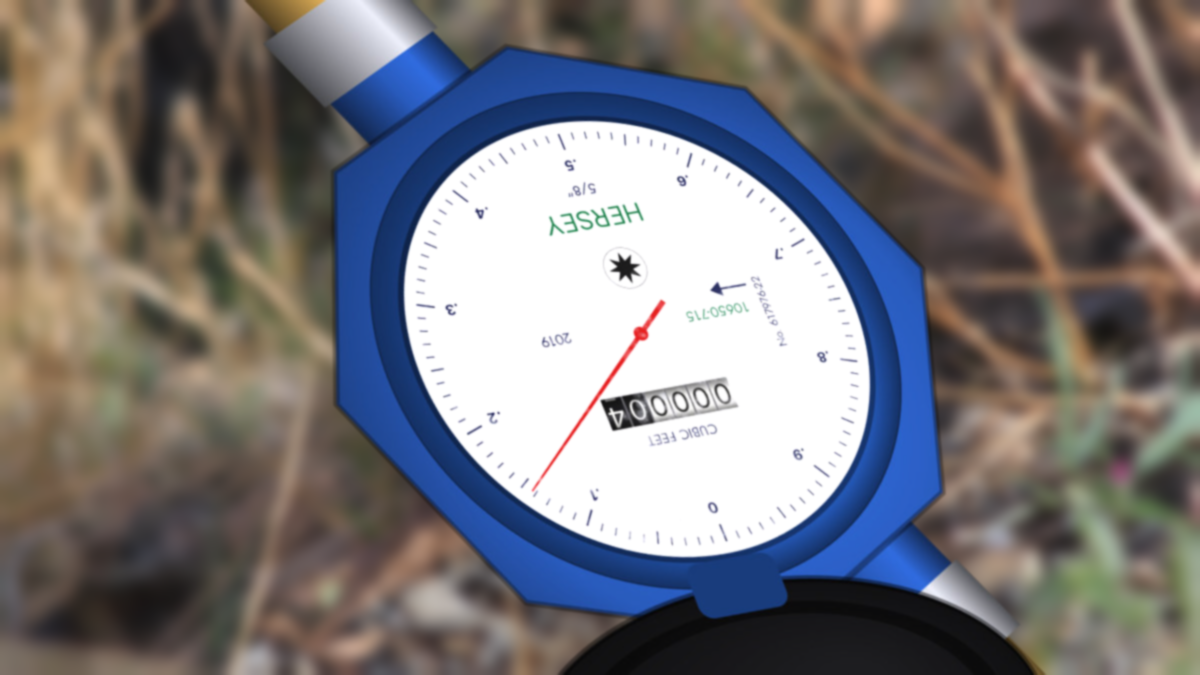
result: 4.14; ft³
